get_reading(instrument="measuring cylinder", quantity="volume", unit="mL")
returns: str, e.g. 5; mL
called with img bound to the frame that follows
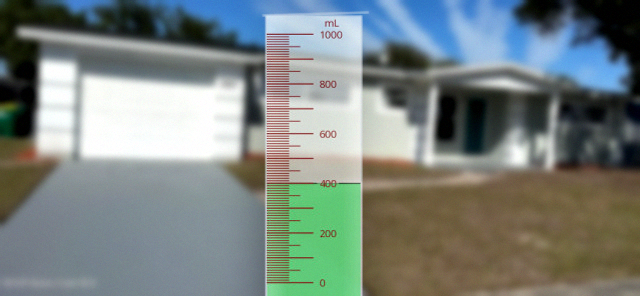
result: 400; mL
